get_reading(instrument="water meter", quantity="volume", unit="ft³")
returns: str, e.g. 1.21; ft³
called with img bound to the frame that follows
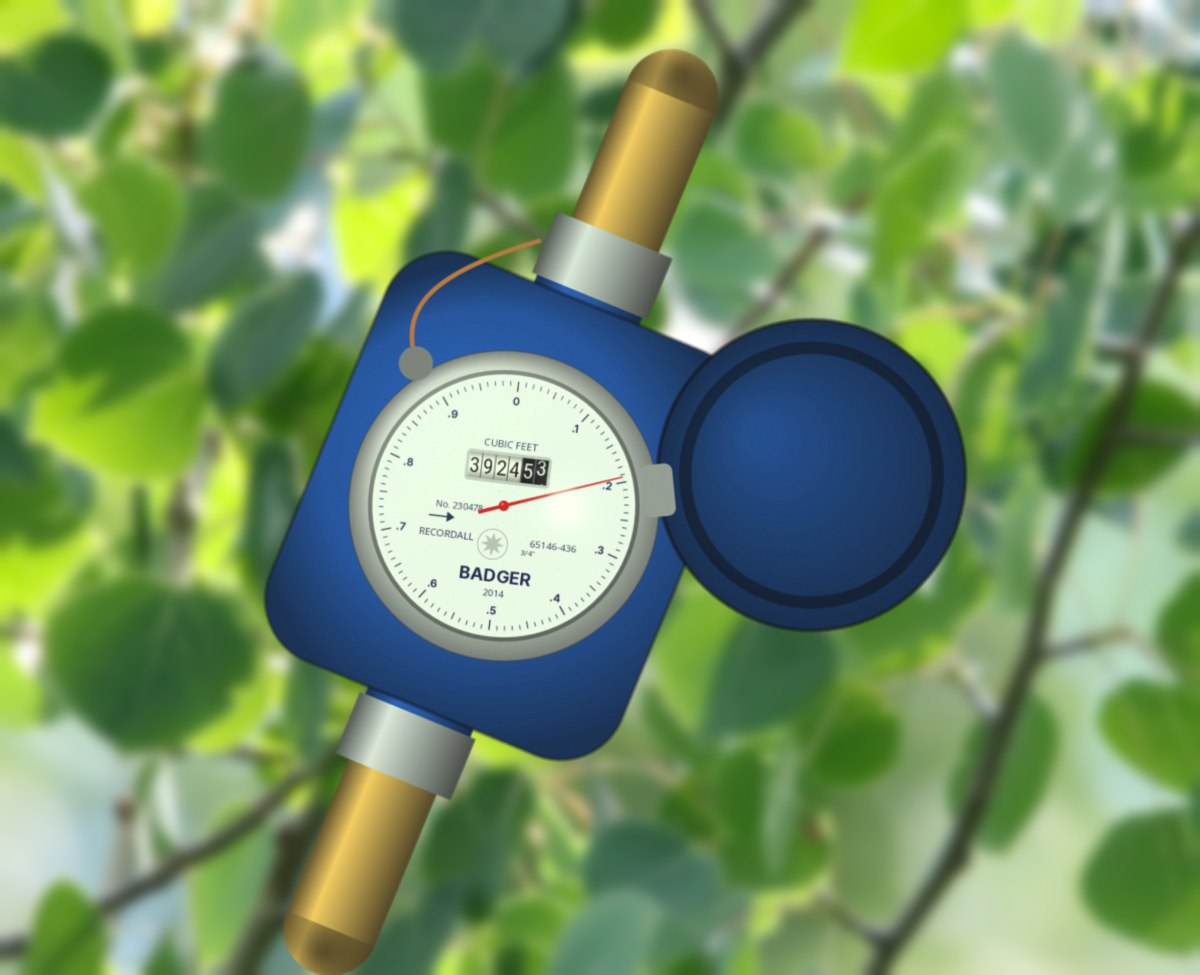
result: 392453.19; ft³
